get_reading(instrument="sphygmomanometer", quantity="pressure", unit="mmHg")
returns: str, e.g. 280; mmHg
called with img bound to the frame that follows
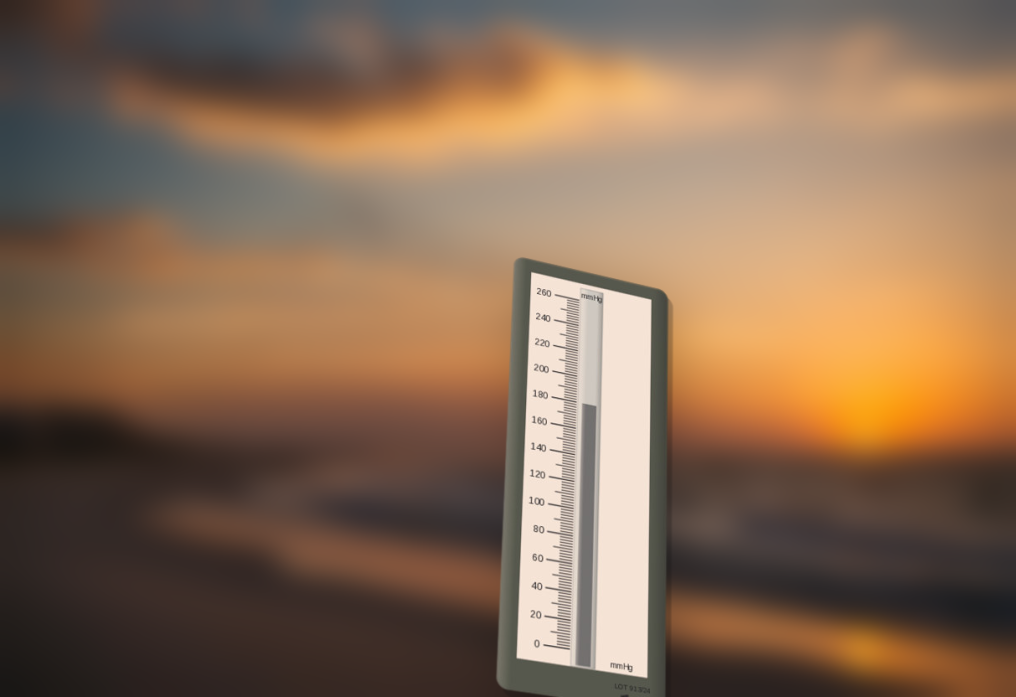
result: 180; mmHg
